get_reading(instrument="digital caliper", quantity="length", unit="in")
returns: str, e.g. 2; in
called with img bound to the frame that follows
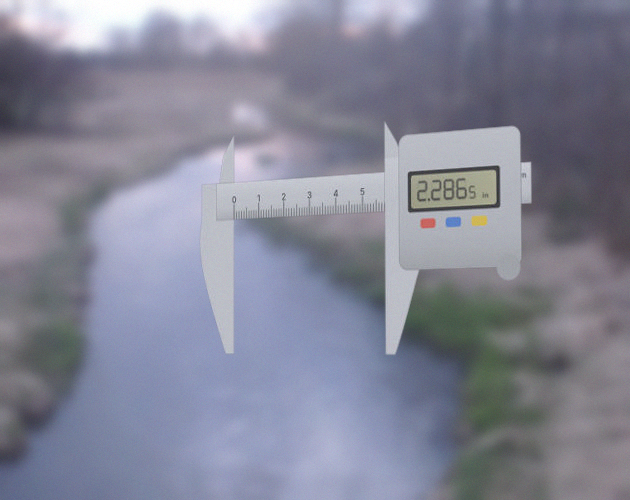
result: 2.2865; in
